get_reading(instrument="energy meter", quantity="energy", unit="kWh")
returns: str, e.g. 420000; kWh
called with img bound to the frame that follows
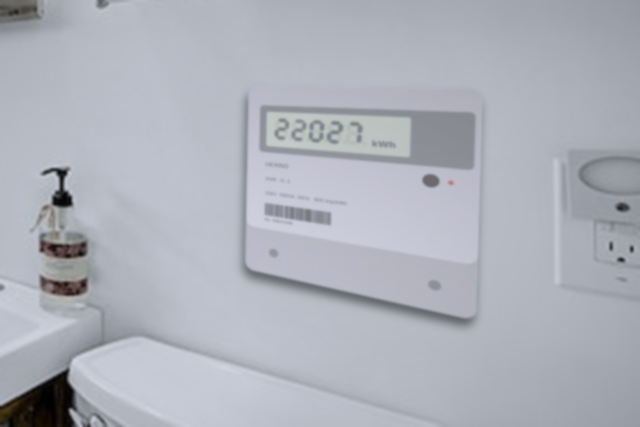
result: 22027; kWh
